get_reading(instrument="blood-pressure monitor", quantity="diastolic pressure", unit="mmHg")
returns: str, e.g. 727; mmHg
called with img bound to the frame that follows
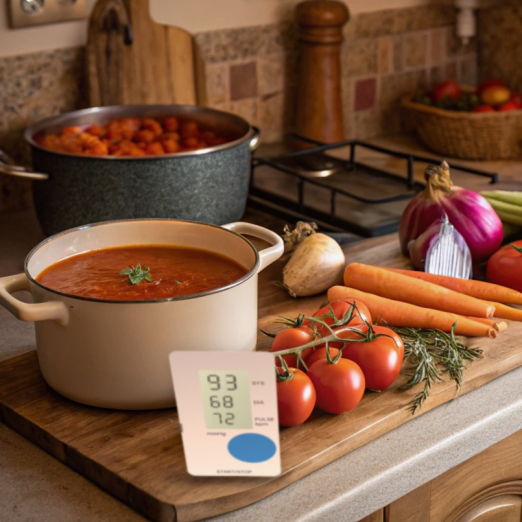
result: 68; mmHg
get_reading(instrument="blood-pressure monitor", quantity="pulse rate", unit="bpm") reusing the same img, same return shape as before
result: 72; bpm
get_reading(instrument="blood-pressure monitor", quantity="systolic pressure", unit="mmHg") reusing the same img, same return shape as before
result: 93; mmHg
